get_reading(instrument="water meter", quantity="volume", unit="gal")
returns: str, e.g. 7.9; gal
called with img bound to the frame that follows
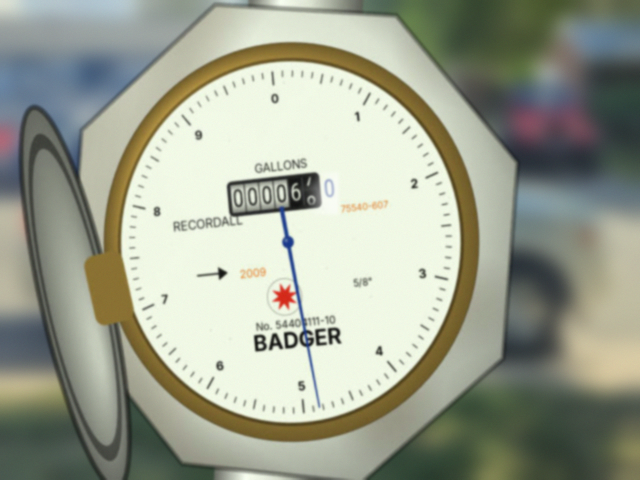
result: 674.8; gal
